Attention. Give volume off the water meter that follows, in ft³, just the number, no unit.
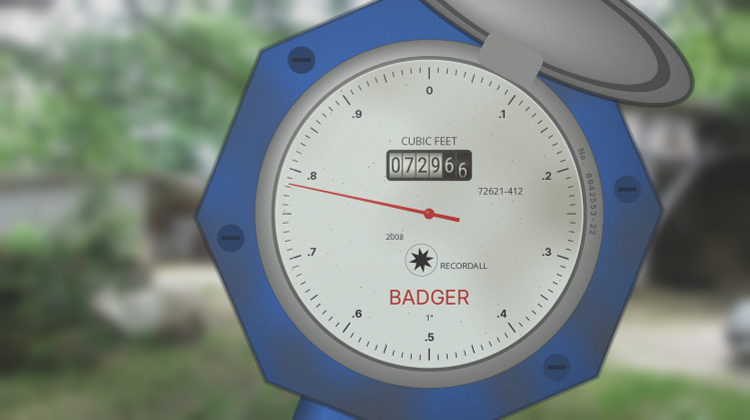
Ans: 72965.78
